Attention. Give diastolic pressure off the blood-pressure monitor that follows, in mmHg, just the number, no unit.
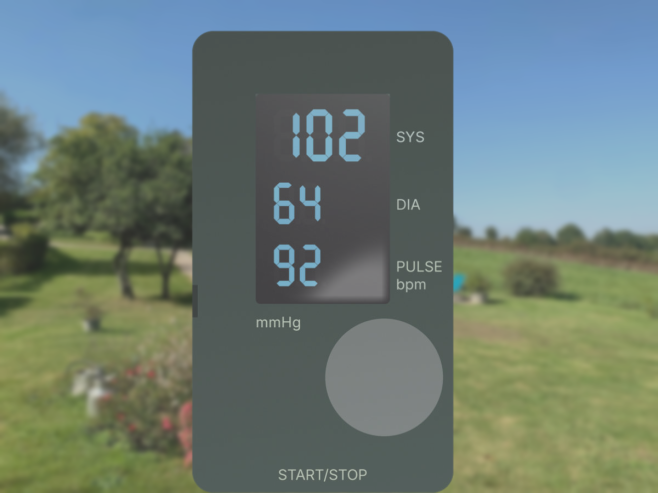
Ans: 64
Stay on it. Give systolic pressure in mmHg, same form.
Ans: 102
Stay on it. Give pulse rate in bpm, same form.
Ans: 92
